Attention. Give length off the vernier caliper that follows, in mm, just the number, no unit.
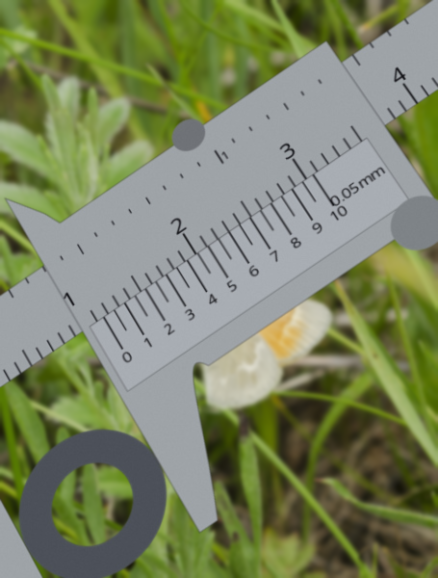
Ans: 11.6
